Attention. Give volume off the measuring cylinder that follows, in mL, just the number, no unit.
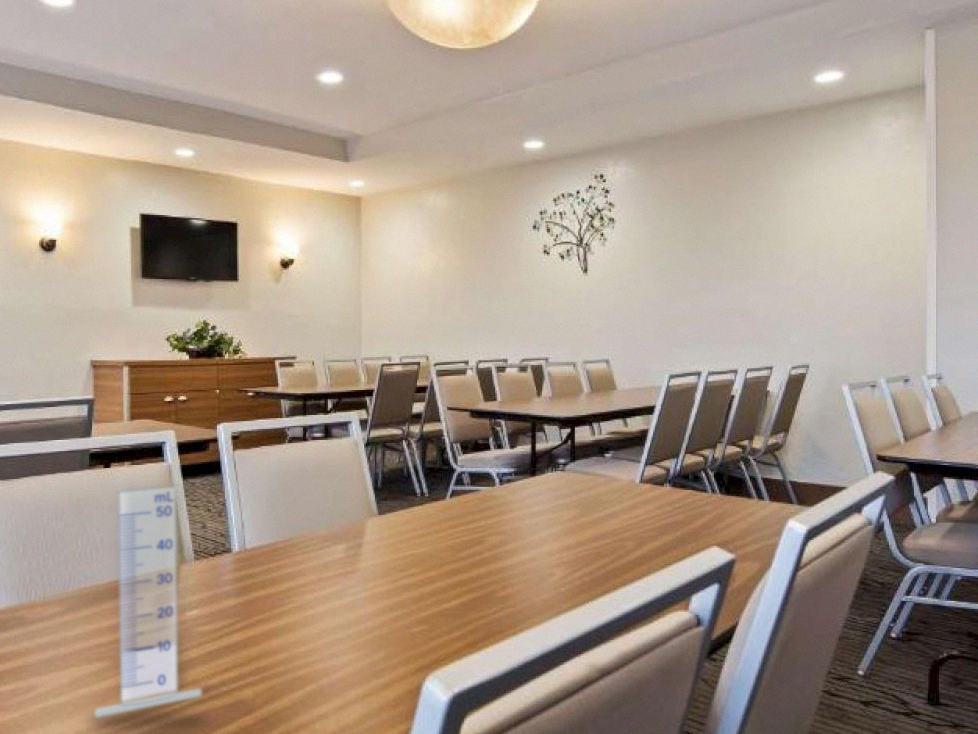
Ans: 10
